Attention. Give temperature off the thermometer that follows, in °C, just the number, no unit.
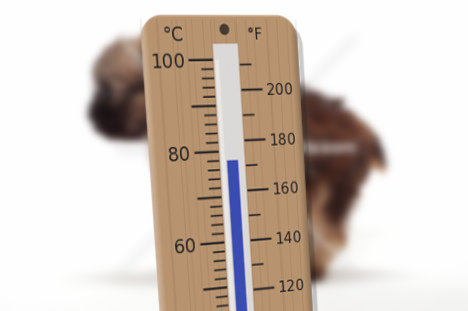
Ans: 78
